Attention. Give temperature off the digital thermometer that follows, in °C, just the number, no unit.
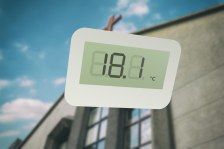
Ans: 18.1
